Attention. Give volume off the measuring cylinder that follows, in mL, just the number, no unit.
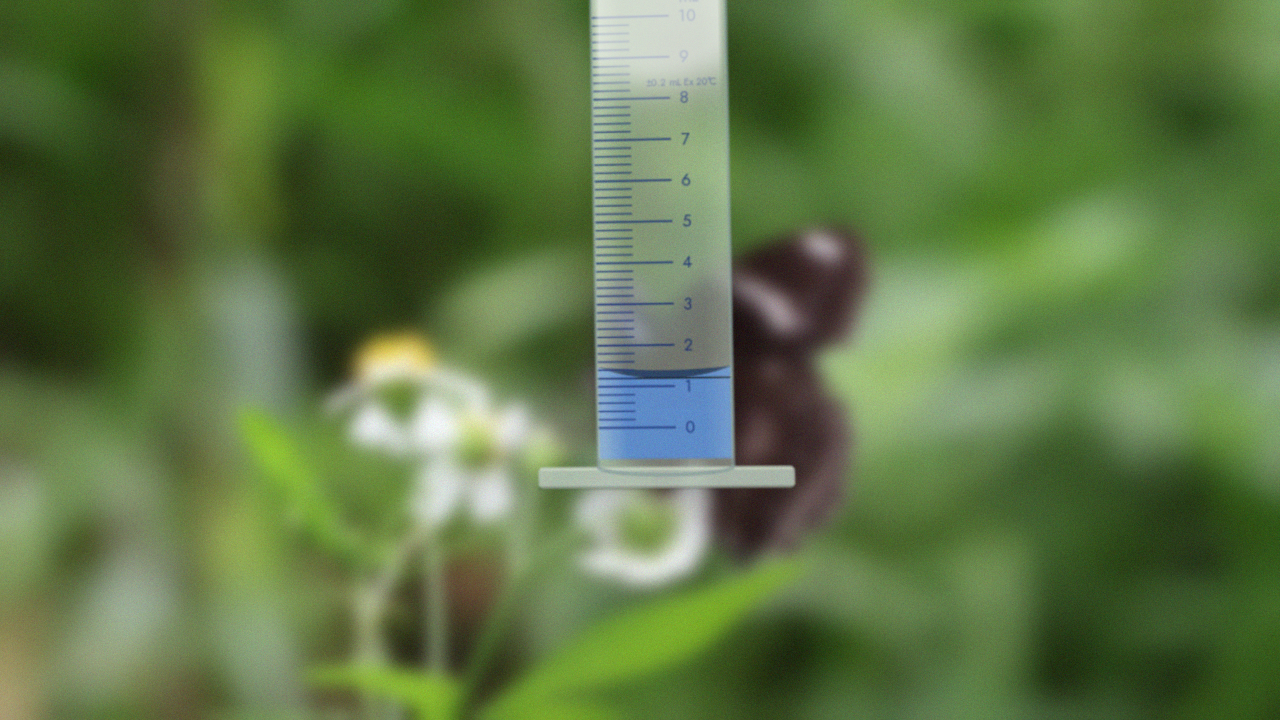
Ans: 1.2
